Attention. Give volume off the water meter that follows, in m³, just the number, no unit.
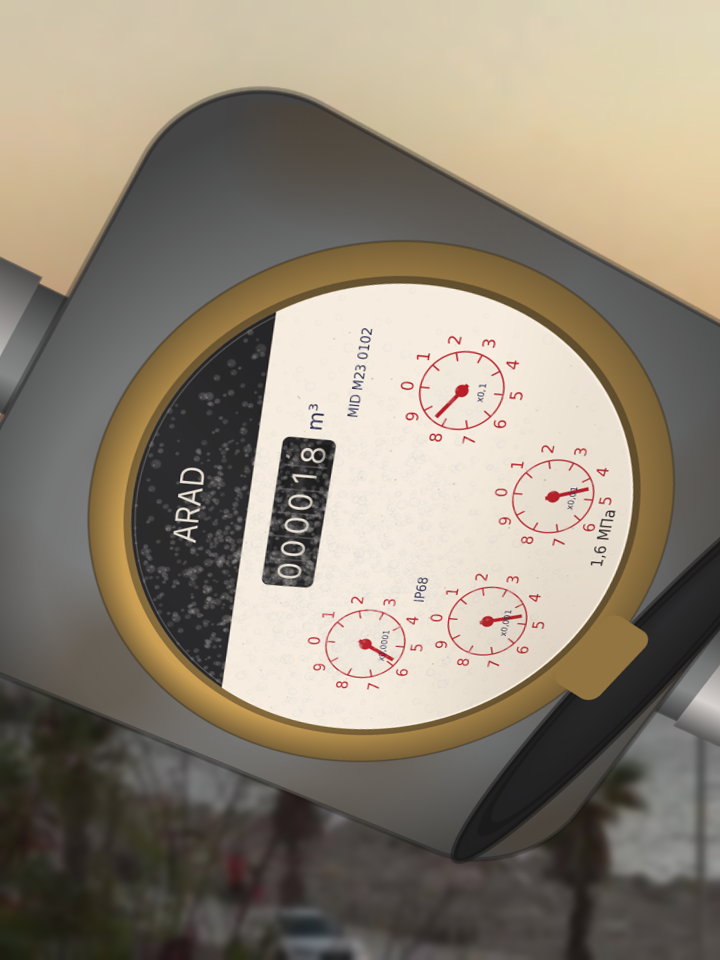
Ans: 17.8445
